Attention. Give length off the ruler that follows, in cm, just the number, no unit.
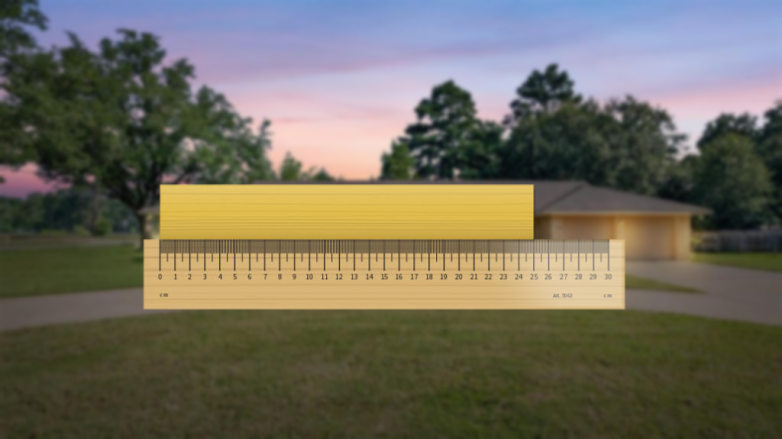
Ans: 25
